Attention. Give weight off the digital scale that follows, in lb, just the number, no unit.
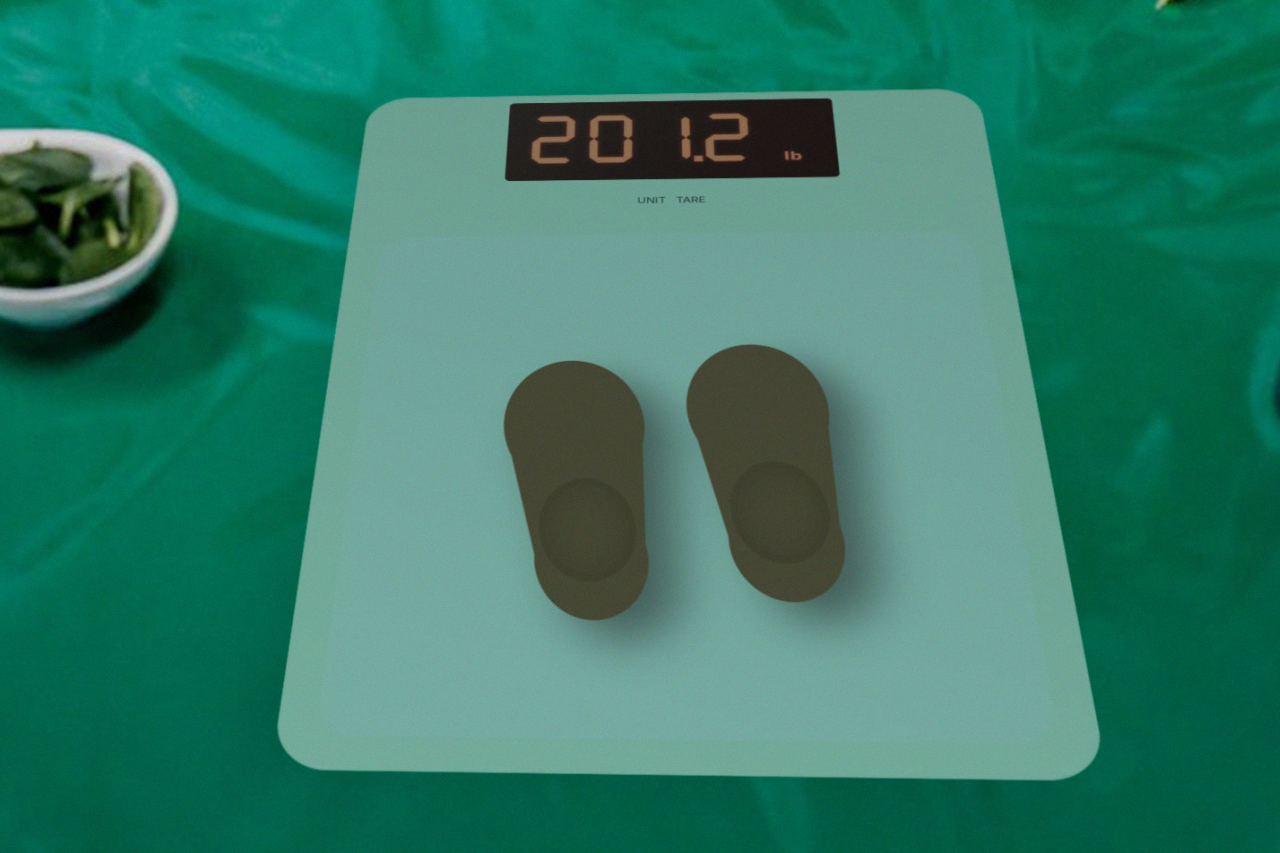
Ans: 201.2
